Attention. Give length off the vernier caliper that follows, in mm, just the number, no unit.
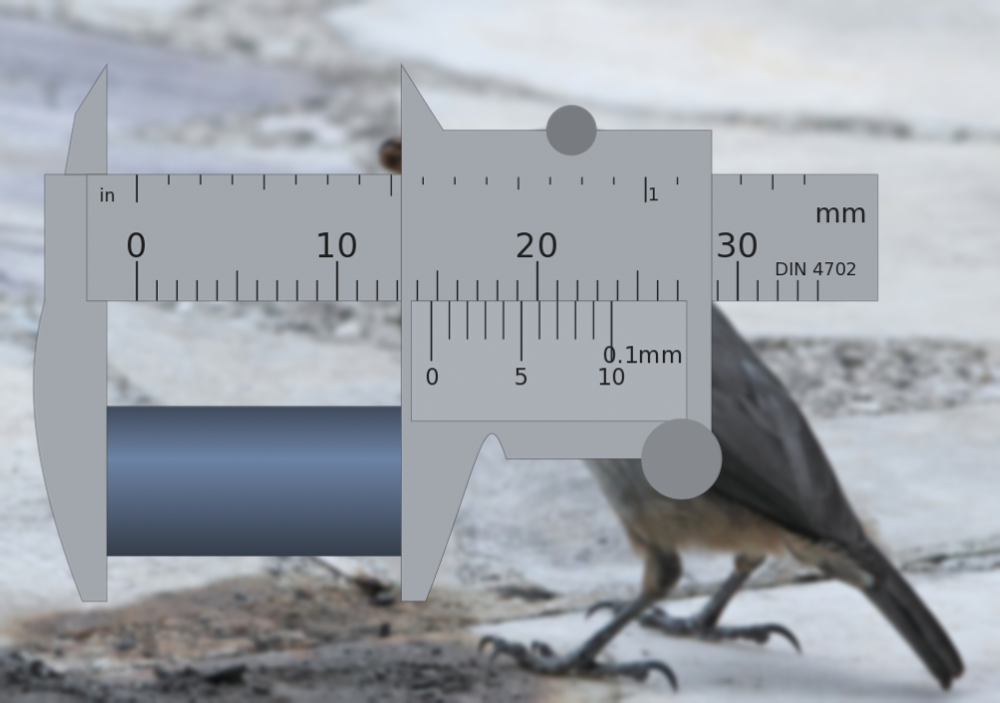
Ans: 14.7
